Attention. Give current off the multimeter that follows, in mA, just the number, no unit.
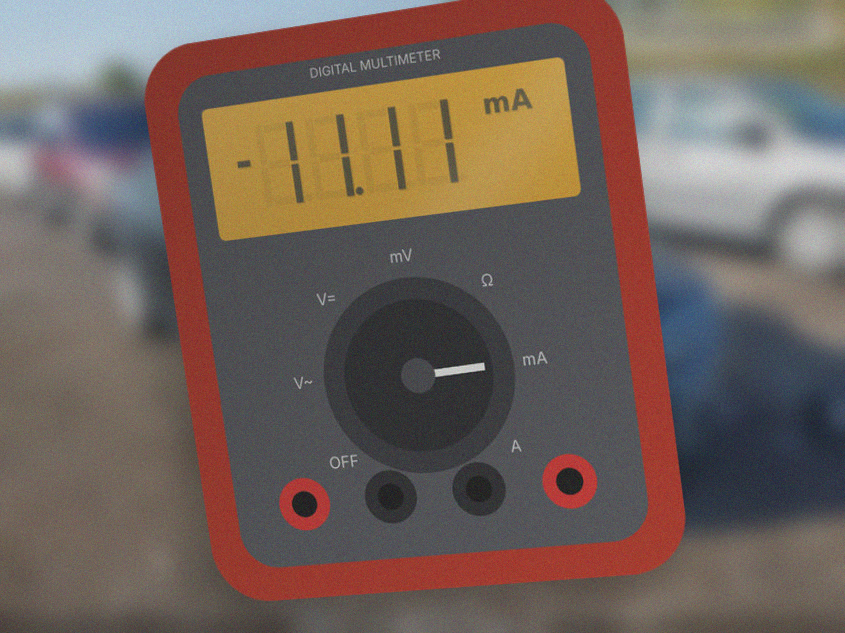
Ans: -11.11
